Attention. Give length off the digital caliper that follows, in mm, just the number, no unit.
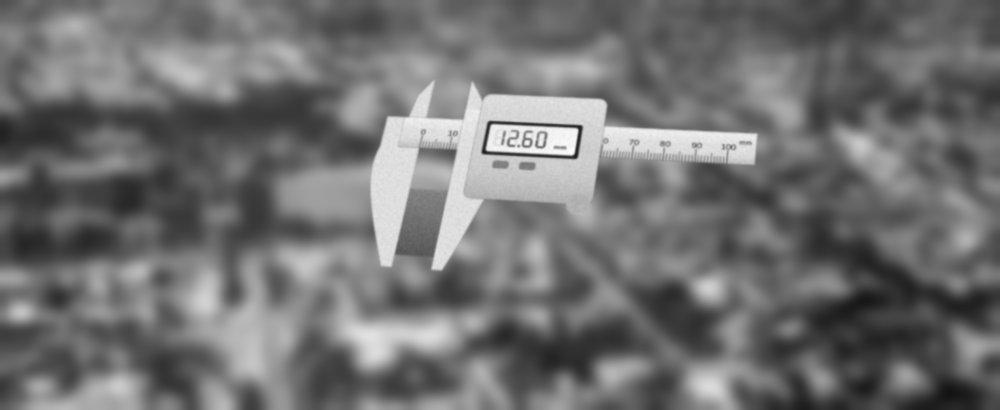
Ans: 12.60
